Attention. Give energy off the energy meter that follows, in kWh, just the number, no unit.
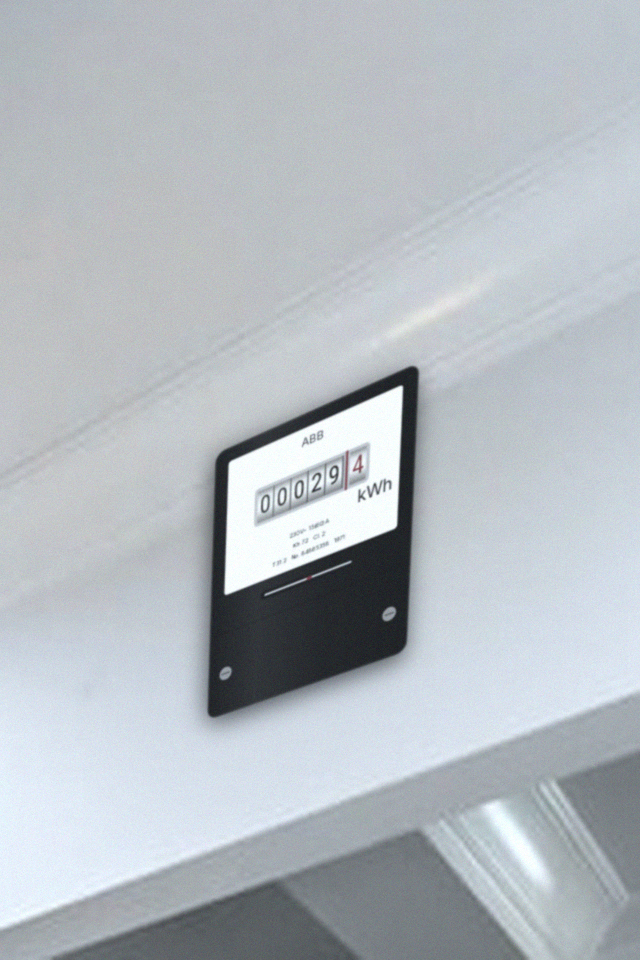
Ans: 29.4
